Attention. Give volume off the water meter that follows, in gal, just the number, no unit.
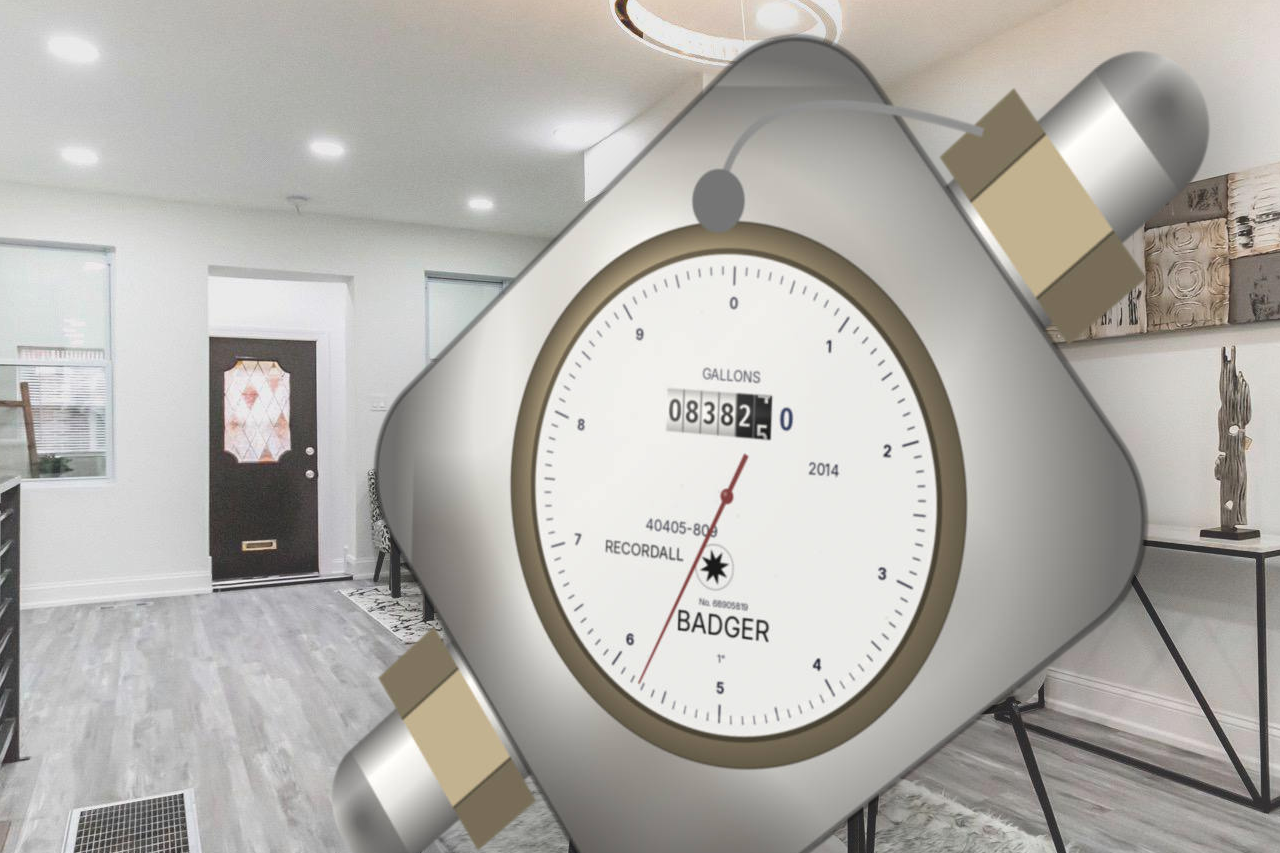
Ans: 838245.7
